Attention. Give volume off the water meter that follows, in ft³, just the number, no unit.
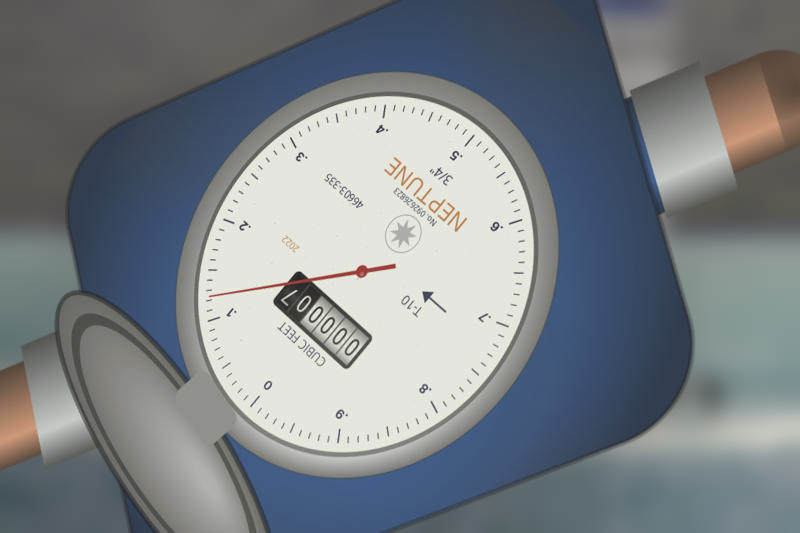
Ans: 7.12
